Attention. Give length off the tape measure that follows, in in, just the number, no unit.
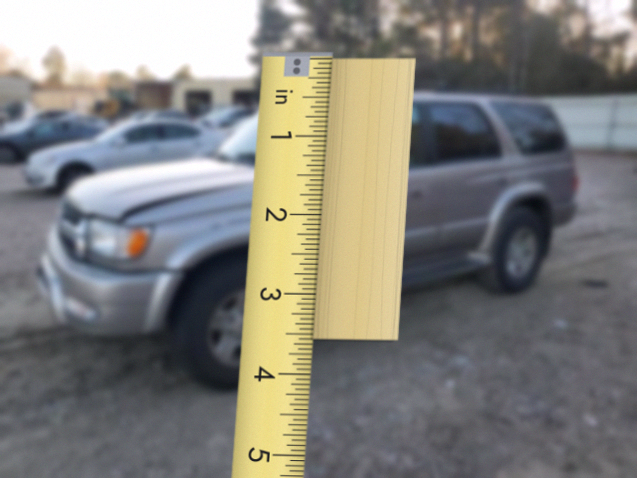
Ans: 3.5625
